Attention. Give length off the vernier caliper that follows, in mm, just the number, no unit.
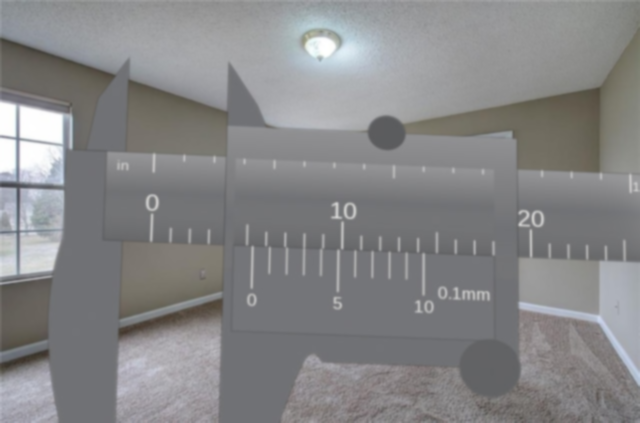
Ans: 5.3
